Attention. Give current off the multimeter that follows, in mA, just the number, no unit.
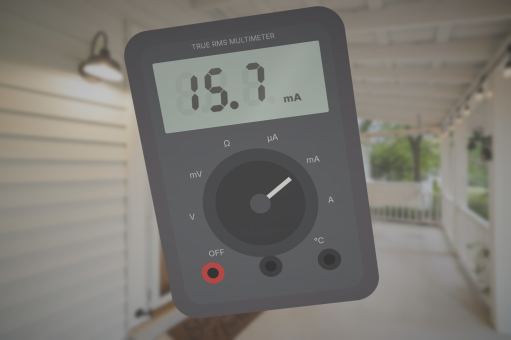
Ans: 15.7
